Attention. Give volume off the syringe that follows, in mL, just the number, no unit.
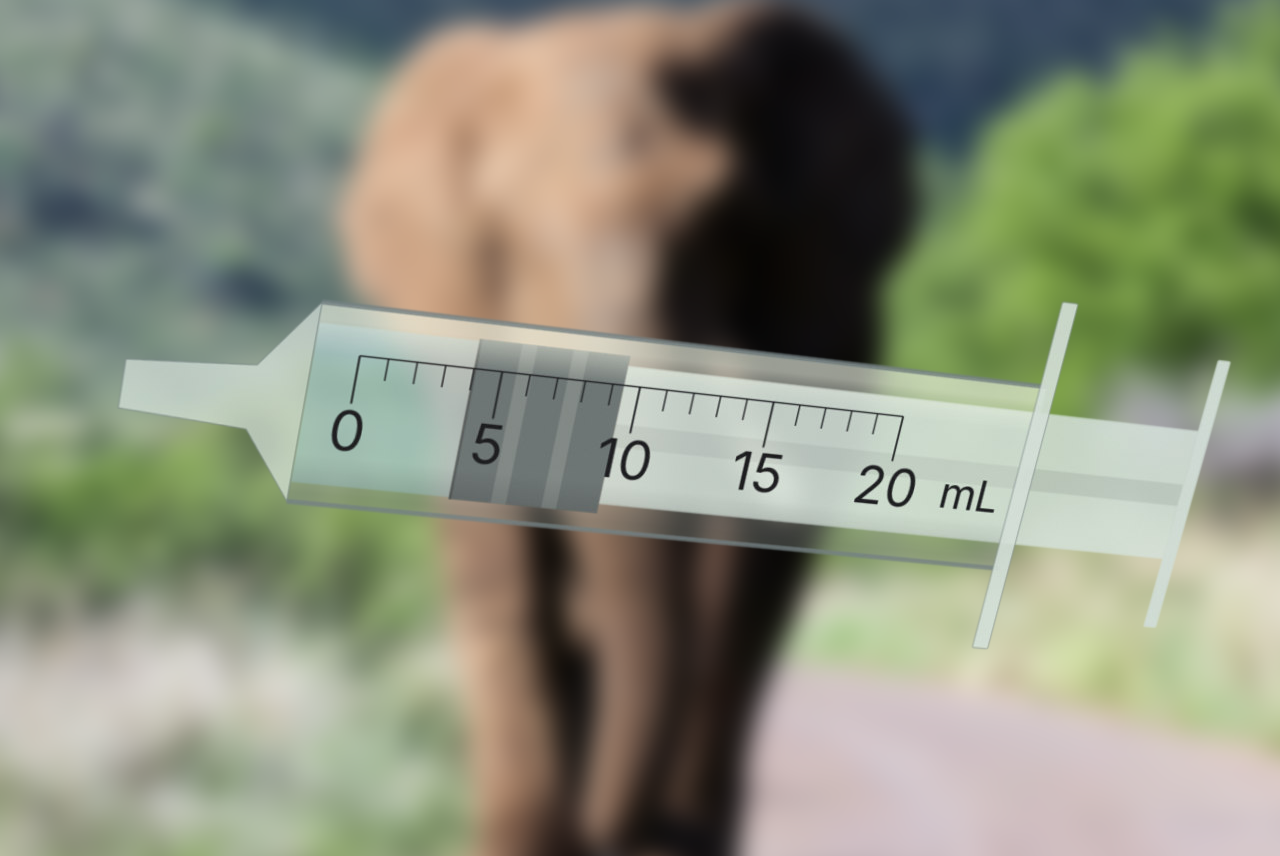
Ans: 4
